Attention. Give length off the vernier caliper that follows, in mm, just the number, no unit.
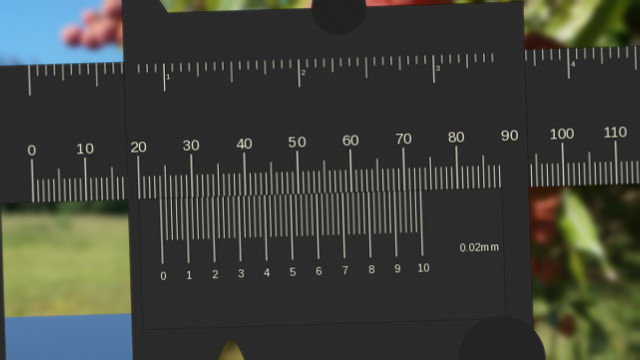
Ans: 24.0
